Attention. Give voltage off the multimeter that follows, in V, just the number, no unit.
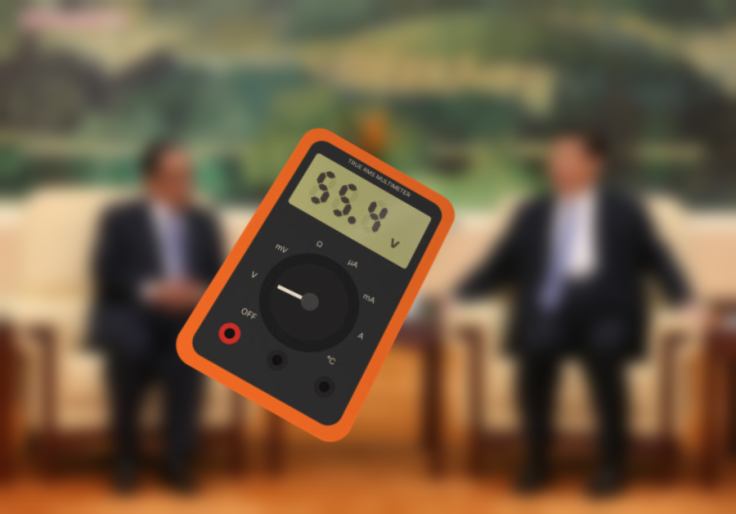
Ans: 55.4
